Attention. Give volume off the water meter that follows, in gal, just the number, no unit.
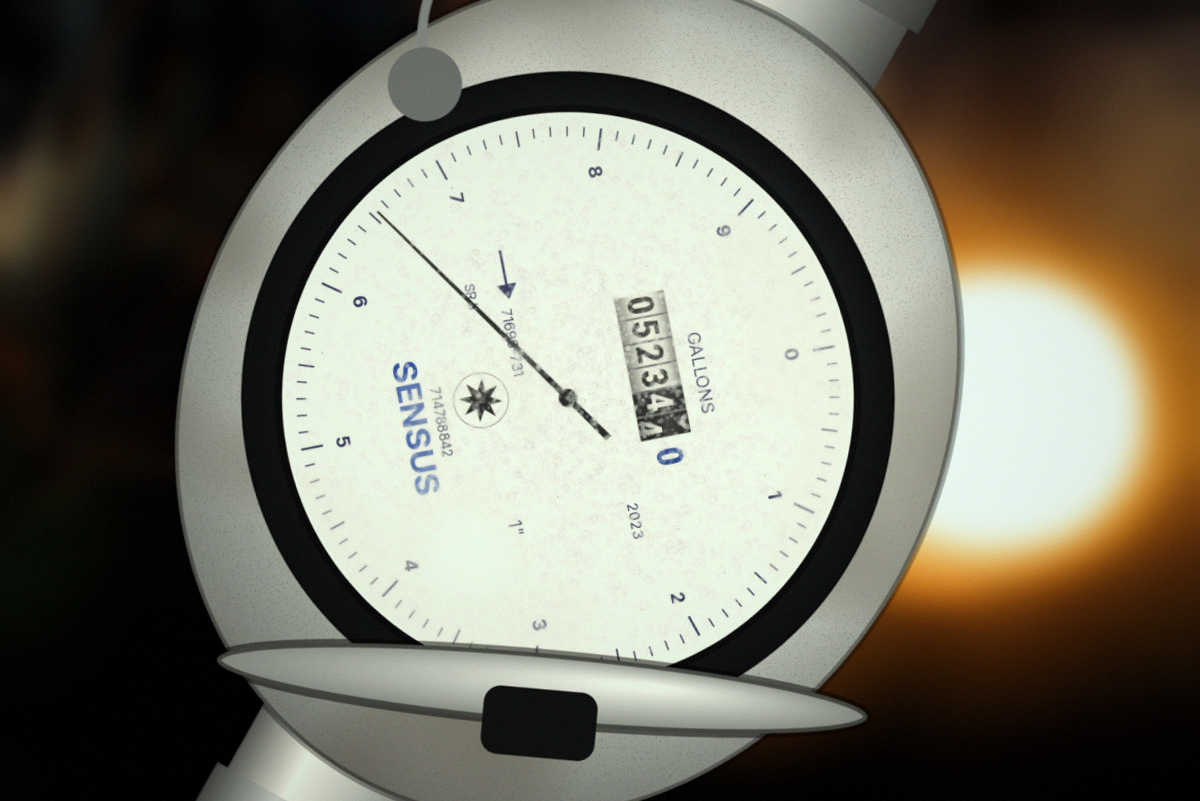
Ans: 523436.5
